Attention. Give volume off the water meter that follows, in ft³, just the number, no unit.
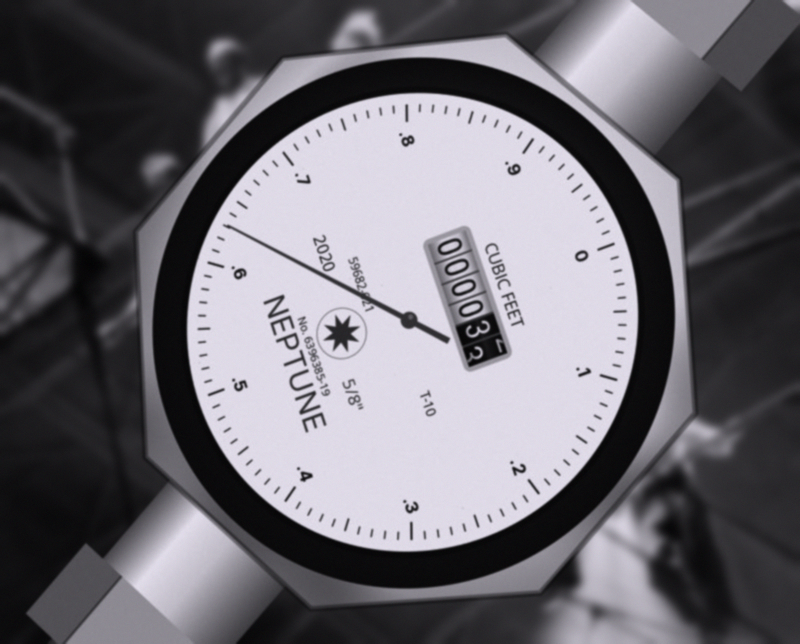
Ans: 32.63
